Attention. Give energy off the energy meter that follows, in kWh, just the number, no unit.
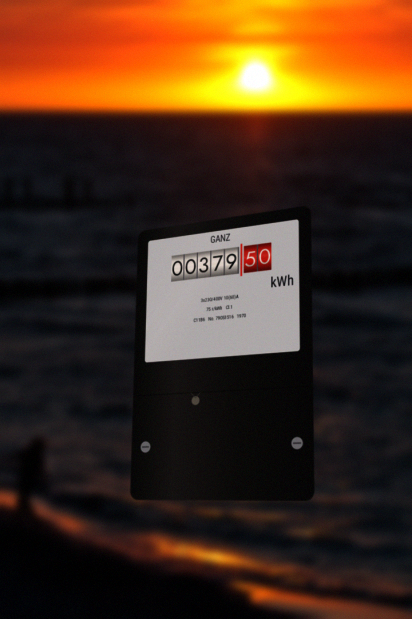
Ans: 379.50
